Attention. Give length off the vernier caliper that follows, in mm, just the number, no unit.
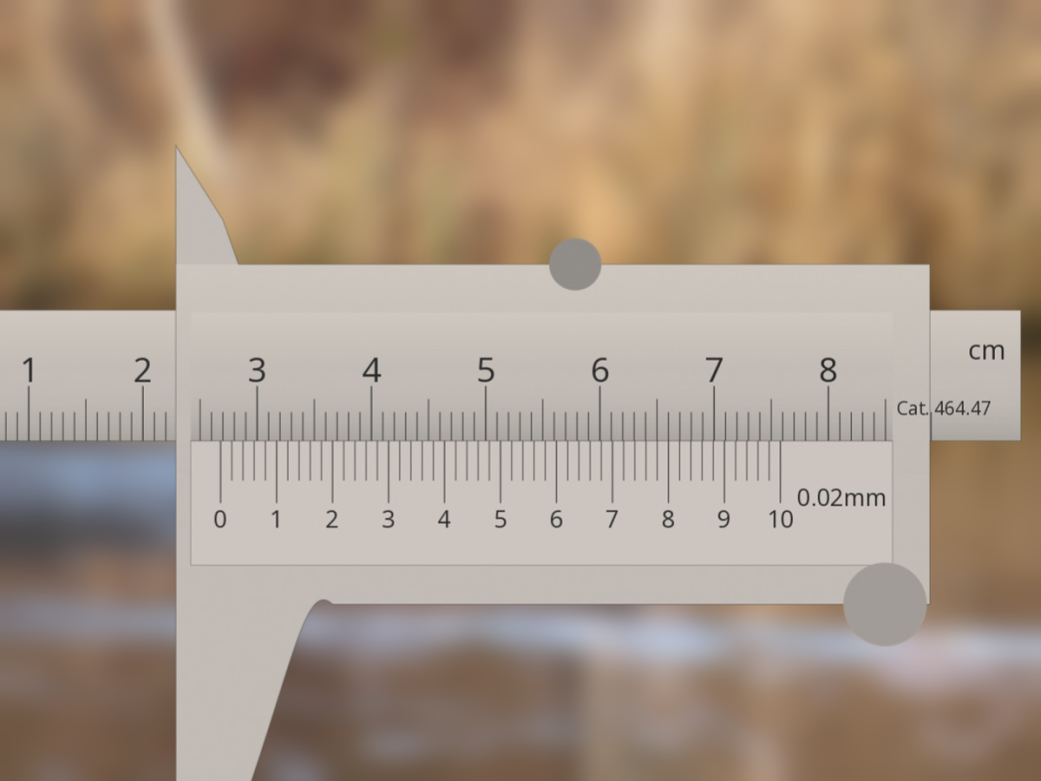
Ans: 26.8
